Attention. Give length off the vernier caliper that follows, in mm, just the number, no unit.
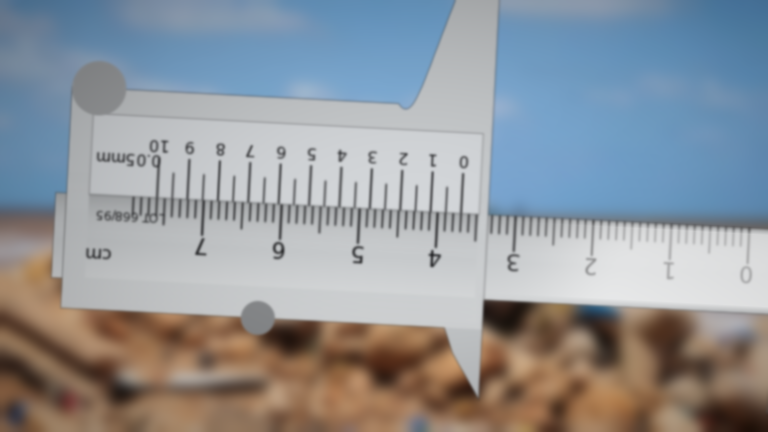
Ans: 37.0
